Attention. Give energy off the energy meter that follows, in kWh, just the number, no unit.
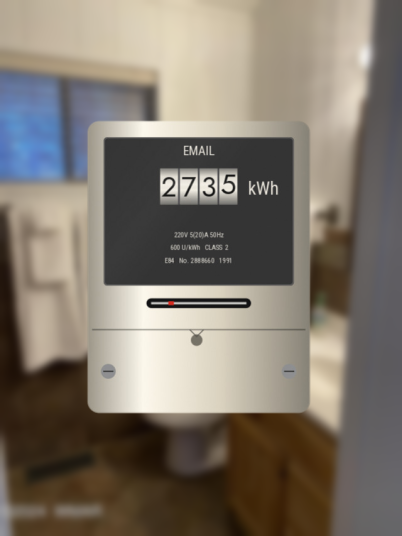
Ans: 2735
